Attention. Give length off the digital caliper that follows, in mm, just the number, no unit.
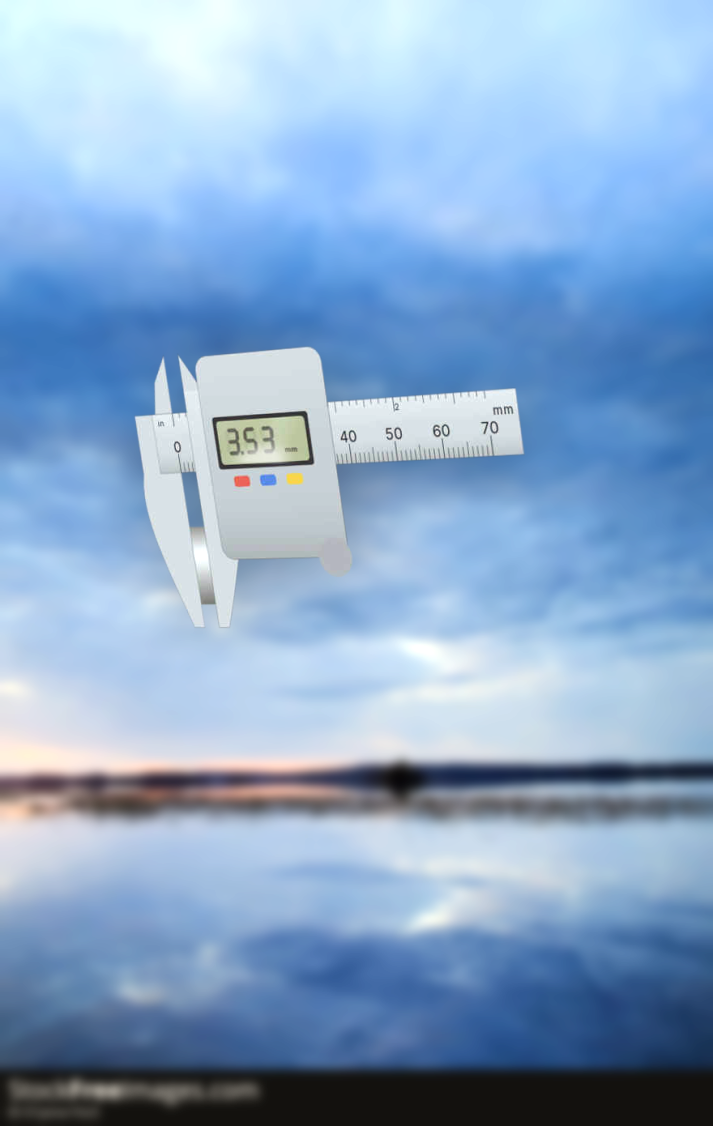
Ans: 3.53
